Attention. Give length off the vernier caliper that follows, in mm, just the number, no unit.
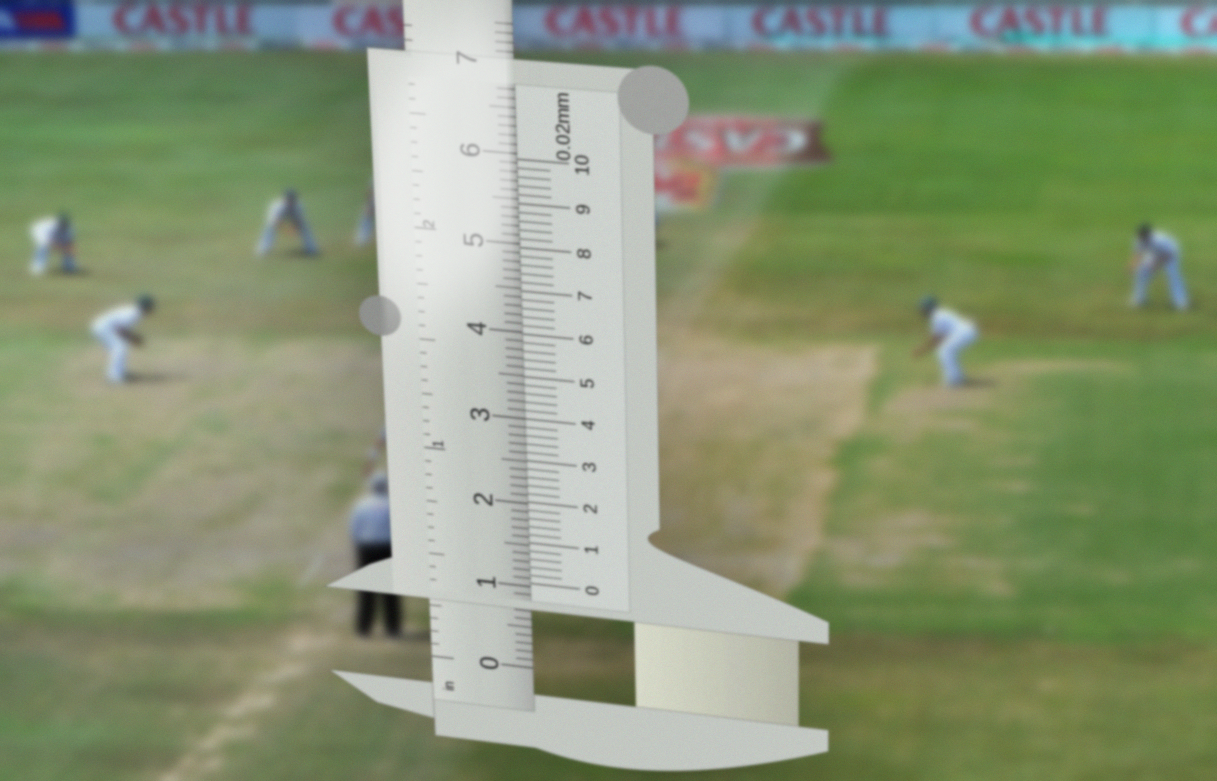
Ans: 10.4
